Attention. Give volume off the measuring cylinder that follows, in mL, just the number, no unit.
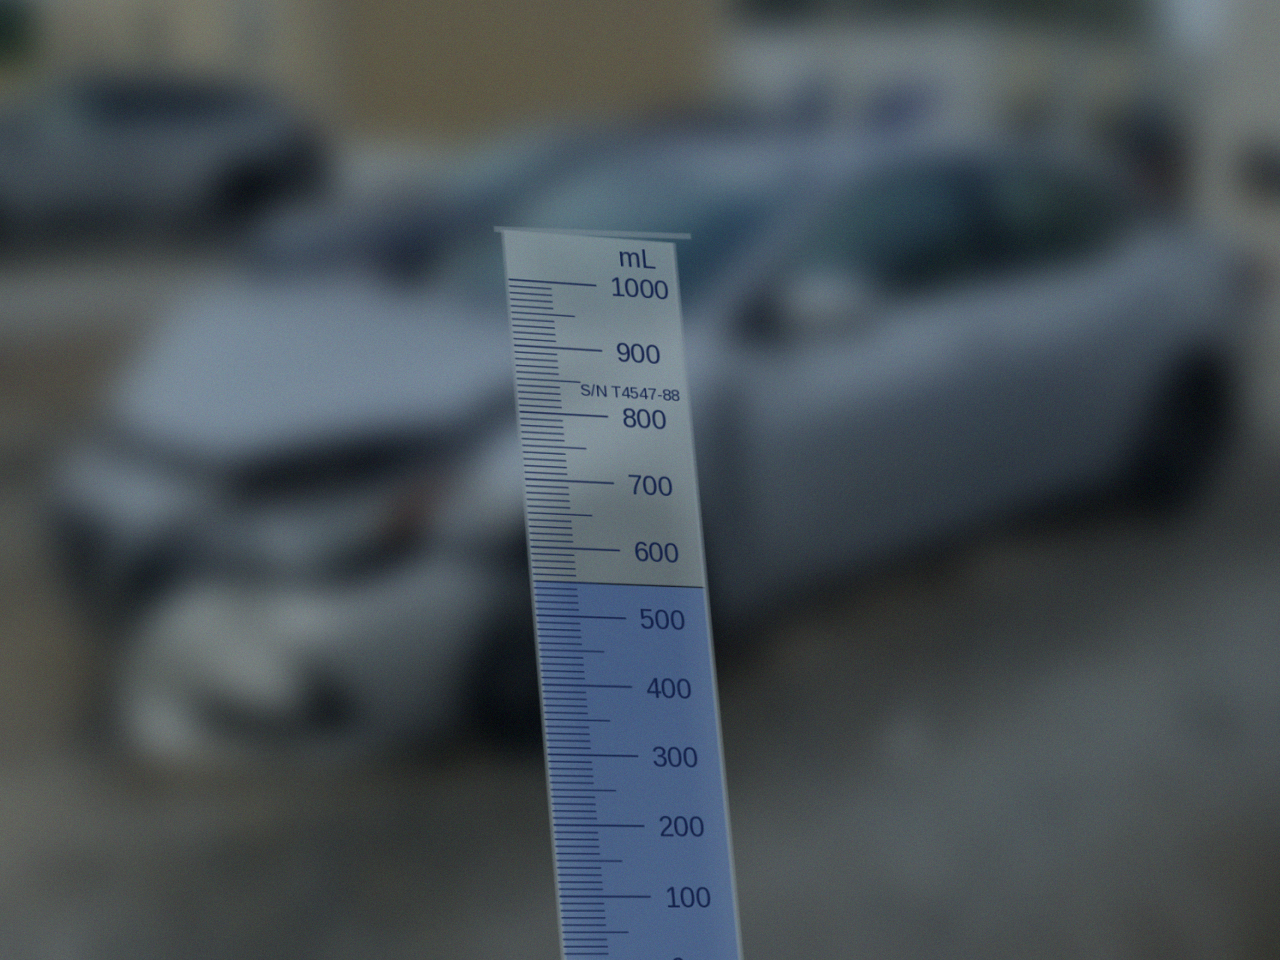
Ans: 550
